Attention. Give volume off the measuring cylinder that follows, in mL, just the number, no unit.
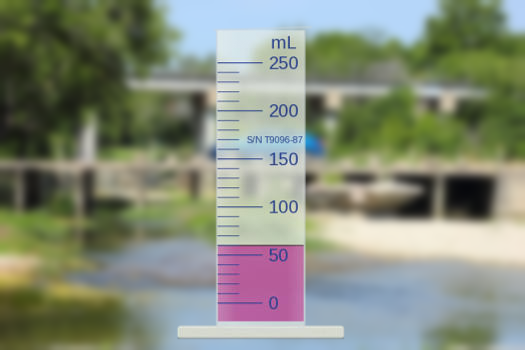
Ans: 60
